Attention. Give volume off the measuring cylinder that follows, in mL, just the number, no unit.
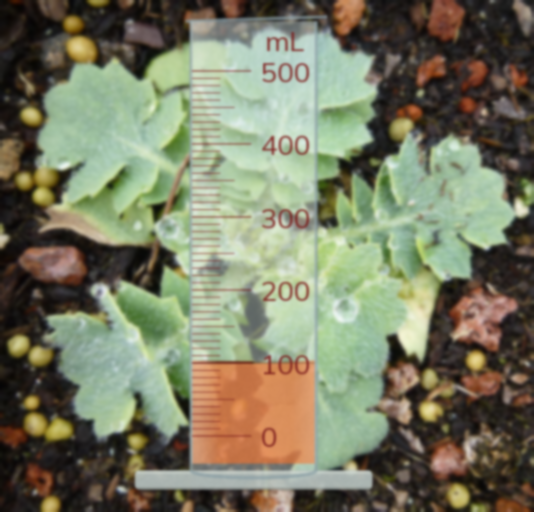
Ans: 100
